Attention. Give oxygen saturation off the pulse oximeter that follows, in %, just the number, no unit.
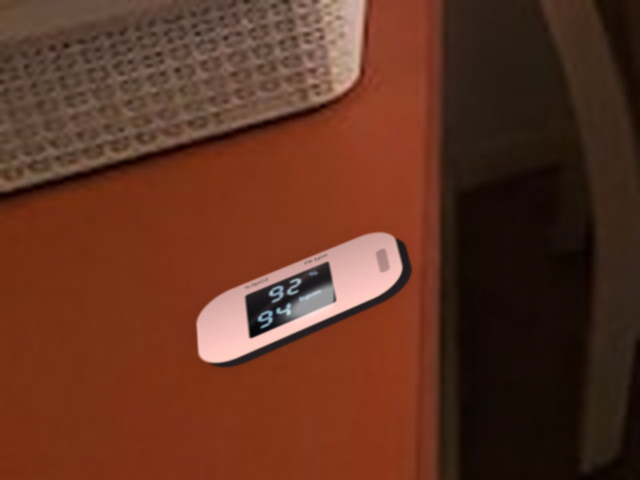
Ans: 92
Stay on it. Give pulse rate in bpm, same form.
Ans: 94
